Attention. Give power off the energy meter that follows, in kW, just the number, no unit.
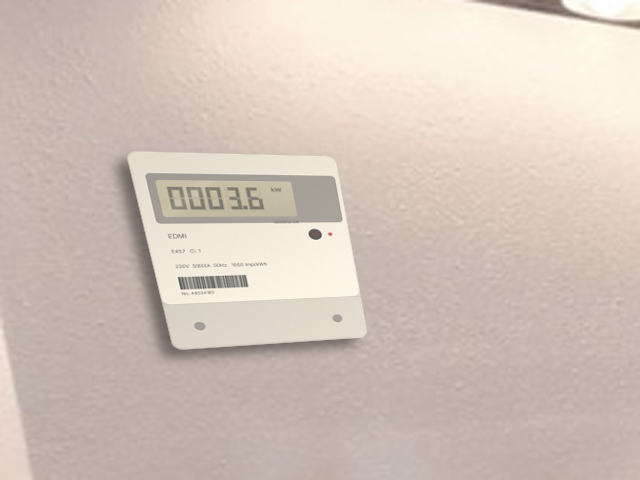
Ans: 3.6
